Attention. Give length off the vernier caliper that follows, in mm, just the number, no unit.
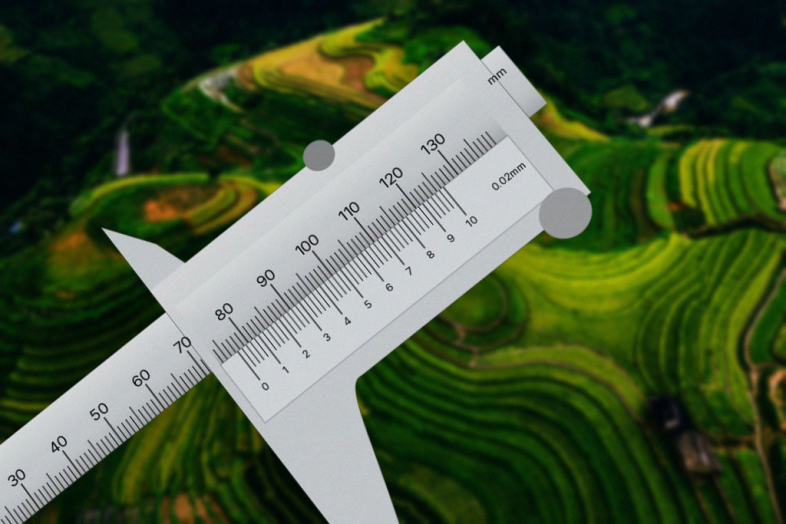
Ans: 77.4
